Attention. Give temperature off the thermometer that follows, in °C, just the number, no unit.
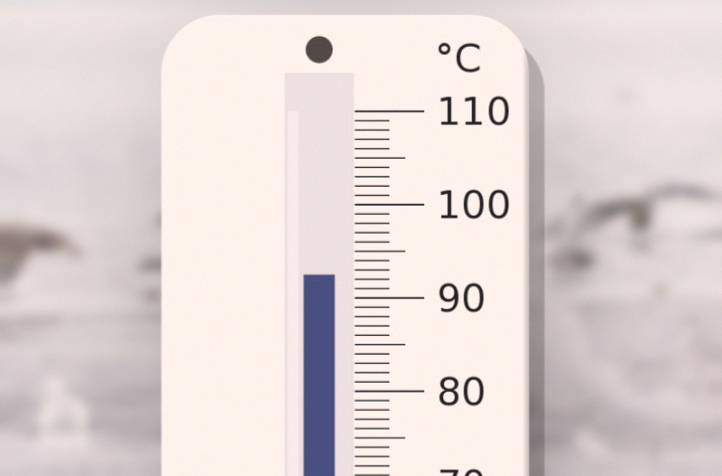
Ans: 92.5
